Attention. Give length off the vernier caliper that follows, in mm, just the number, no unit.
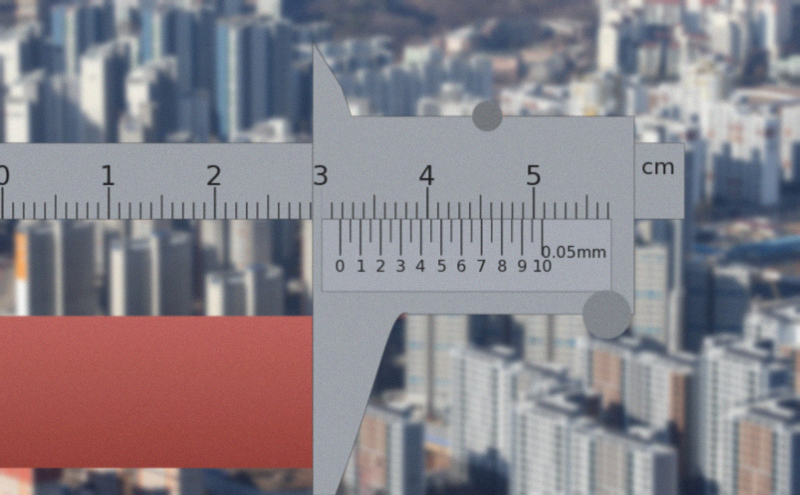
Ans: 31.8
